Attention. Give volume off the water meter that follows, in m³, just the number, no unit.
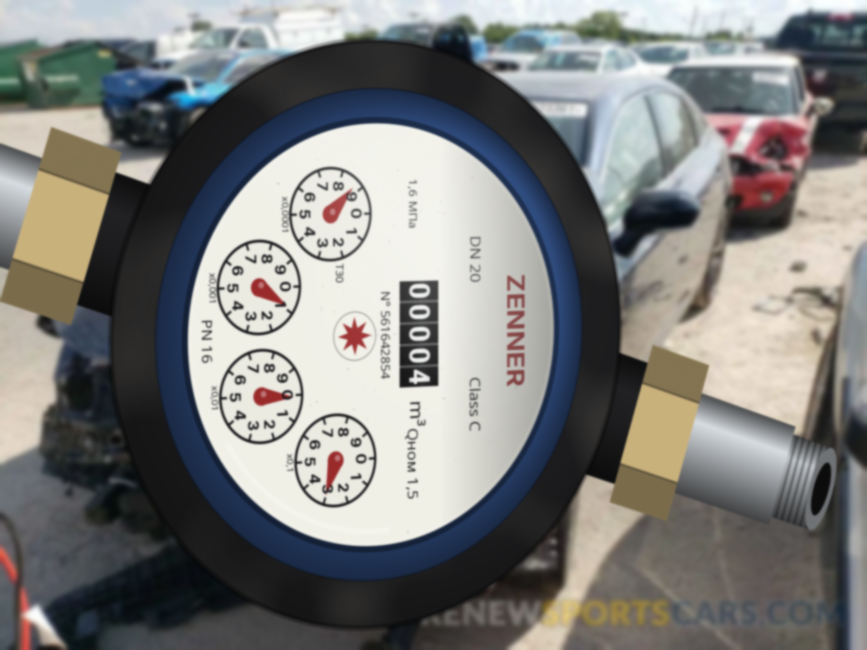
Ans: 4.3008
